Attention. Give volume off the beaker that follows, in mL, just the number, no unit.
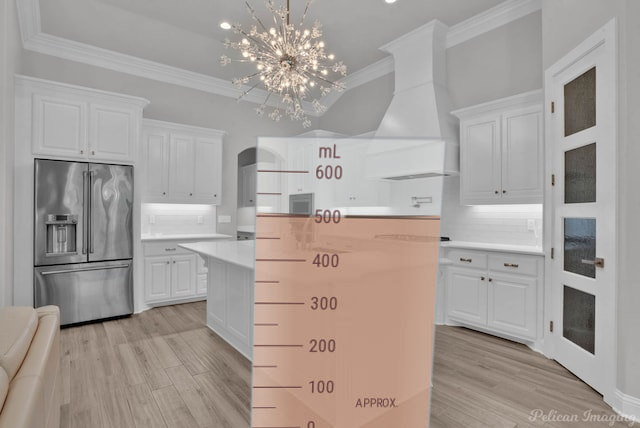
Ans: 500
